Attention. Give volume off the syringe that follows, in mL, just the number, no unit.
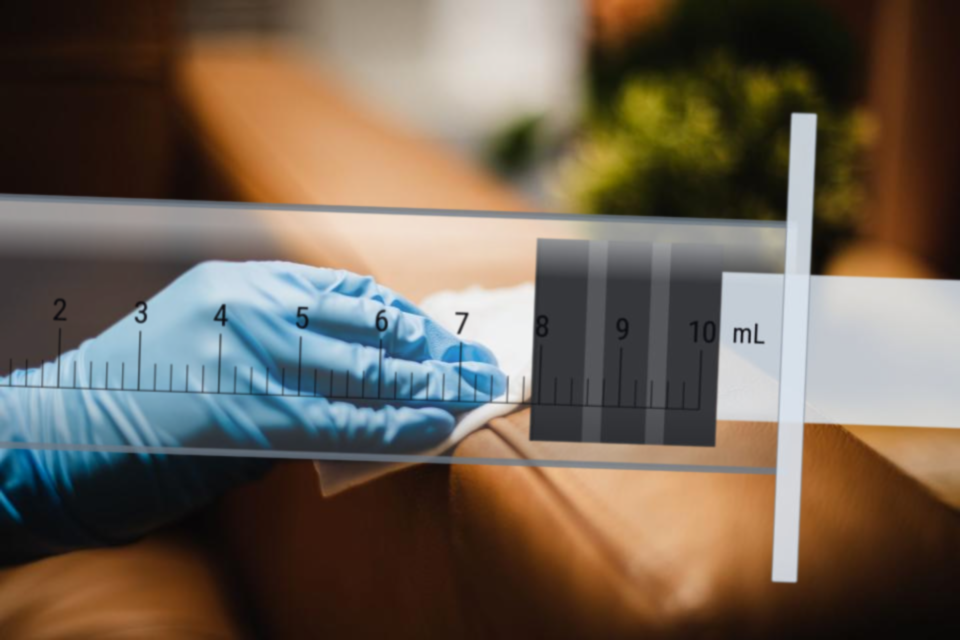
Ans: 7.9
